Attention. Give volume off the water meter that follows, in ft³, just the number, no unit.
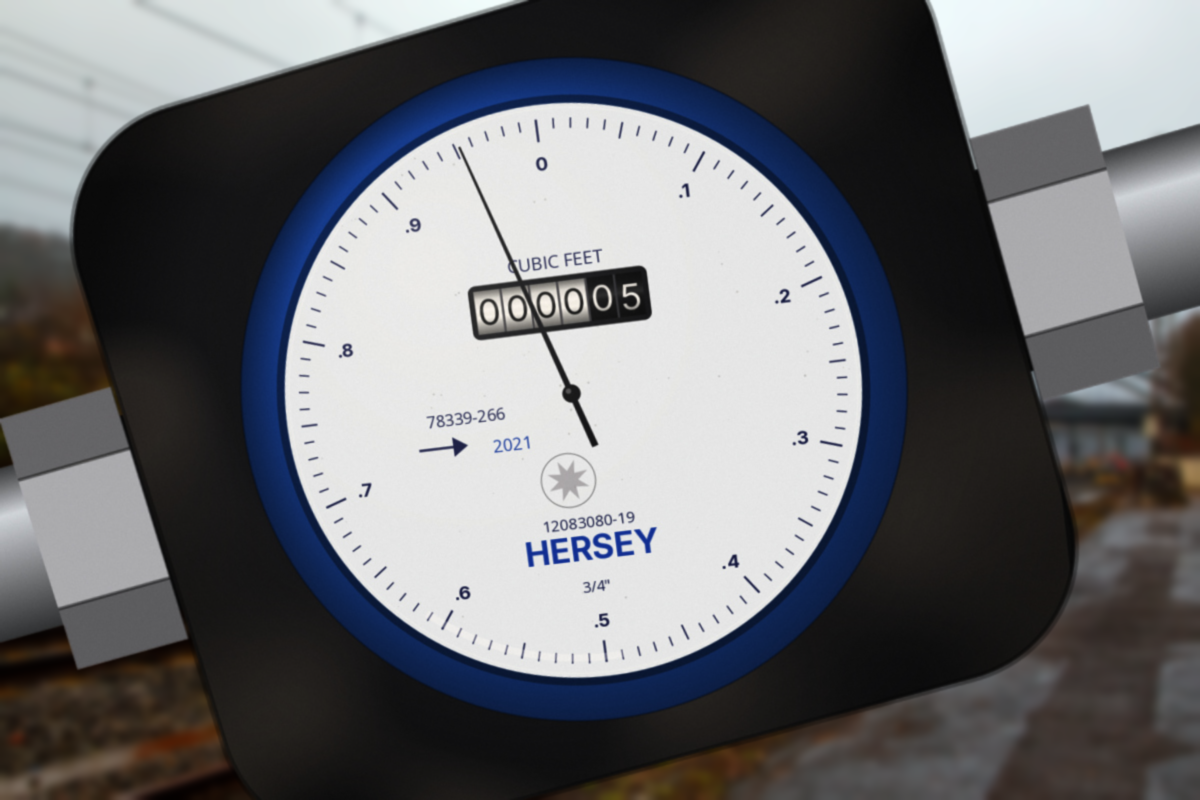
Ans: 4.95
